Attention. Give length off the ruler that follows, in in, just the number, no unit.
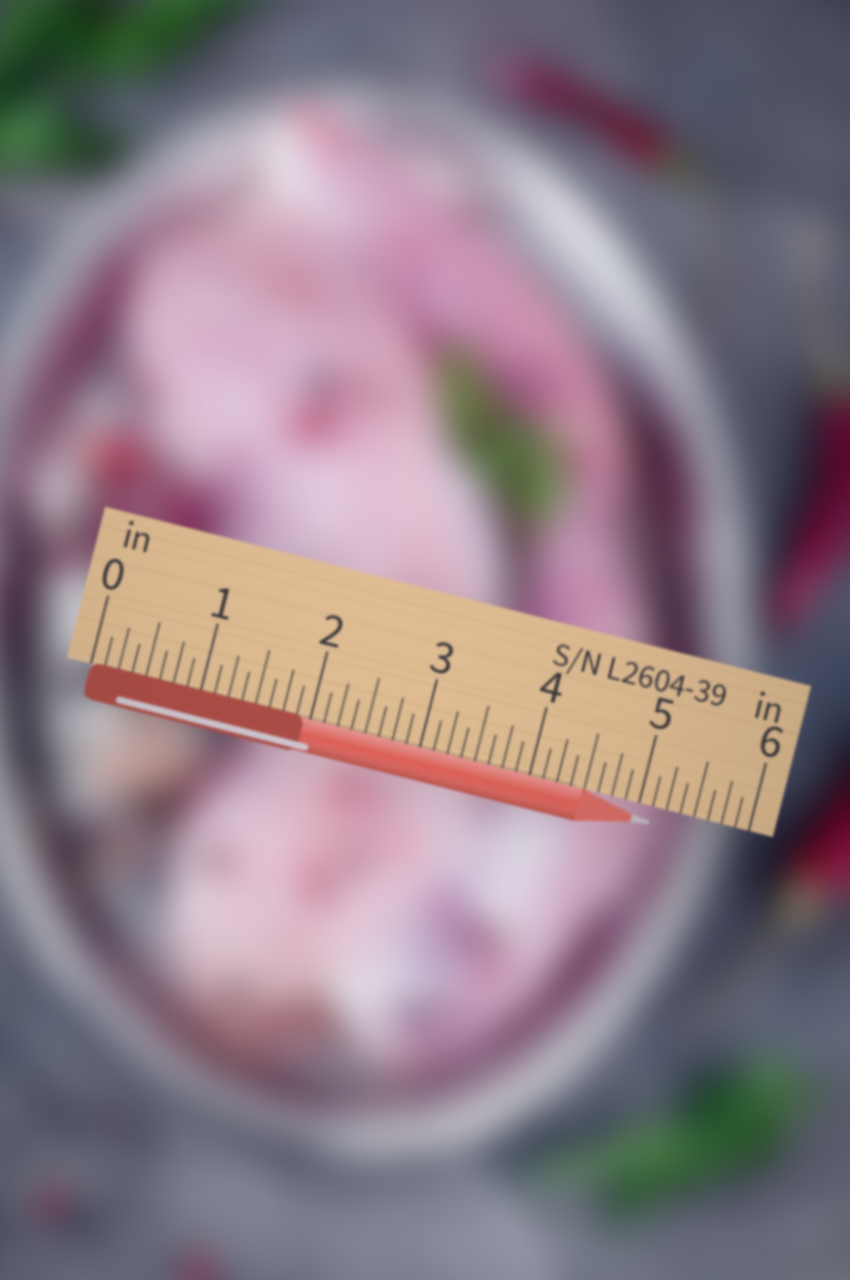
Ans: 5.125
